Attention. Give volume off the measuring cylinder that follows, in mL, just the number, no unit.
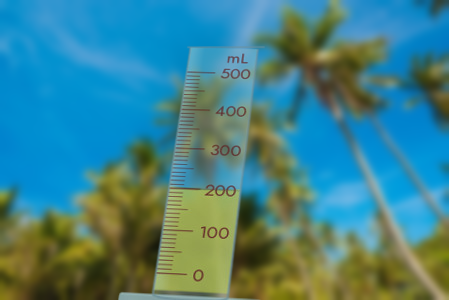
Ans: 200
